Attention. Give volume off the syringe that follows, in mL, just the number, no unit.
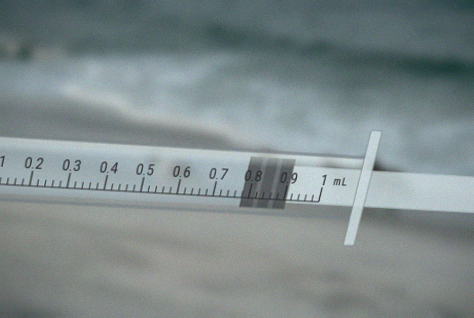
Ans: 0.78
